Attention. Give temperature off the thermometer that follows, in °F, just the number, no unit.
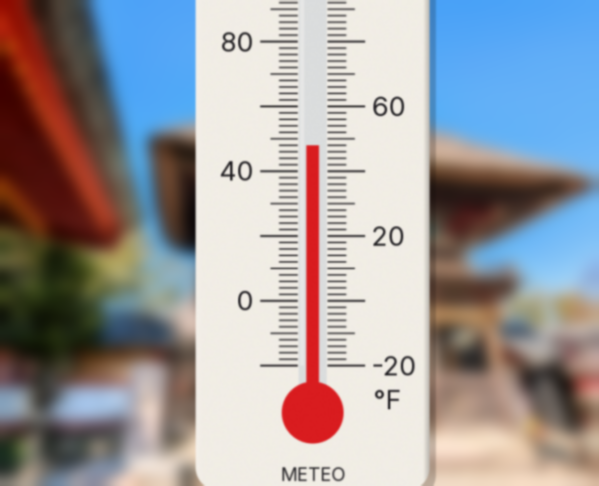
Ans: 48
